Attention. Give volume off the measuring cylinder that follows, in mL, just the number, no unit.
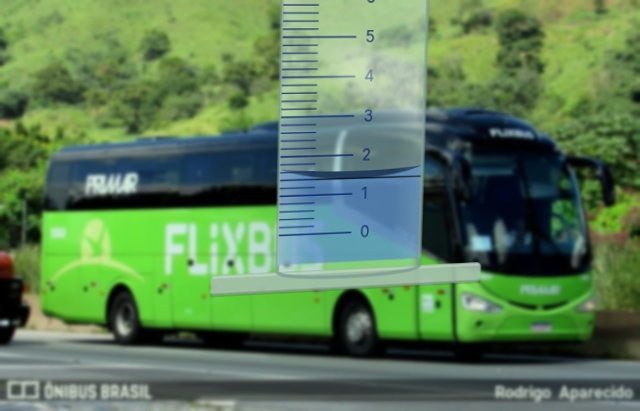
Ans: 1.4
